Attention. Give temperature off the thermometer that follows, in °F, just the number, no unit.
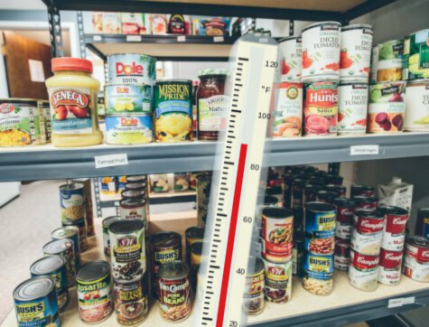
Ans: 88
